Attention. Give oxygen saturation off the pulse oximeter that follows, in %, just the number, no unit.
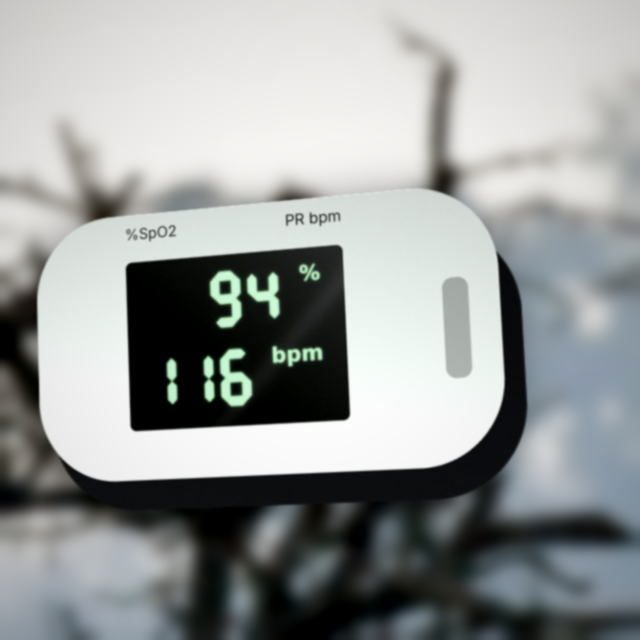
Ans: 94
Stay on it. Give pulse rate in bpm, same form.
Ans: 116
